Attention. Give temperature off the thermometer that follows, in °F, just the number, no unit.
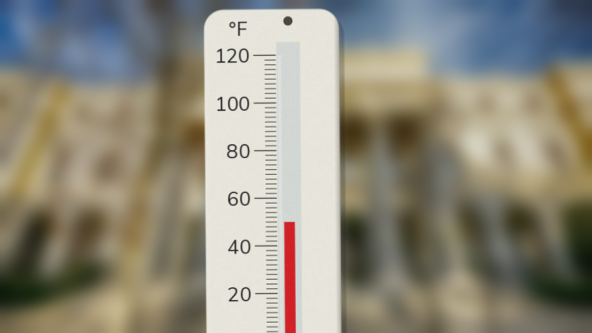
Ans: 50
